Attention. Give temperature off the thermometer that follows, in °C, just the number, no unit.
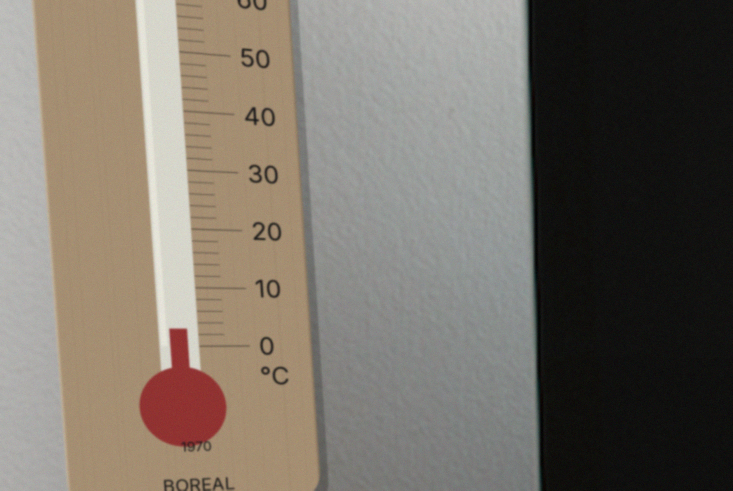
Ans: 3
